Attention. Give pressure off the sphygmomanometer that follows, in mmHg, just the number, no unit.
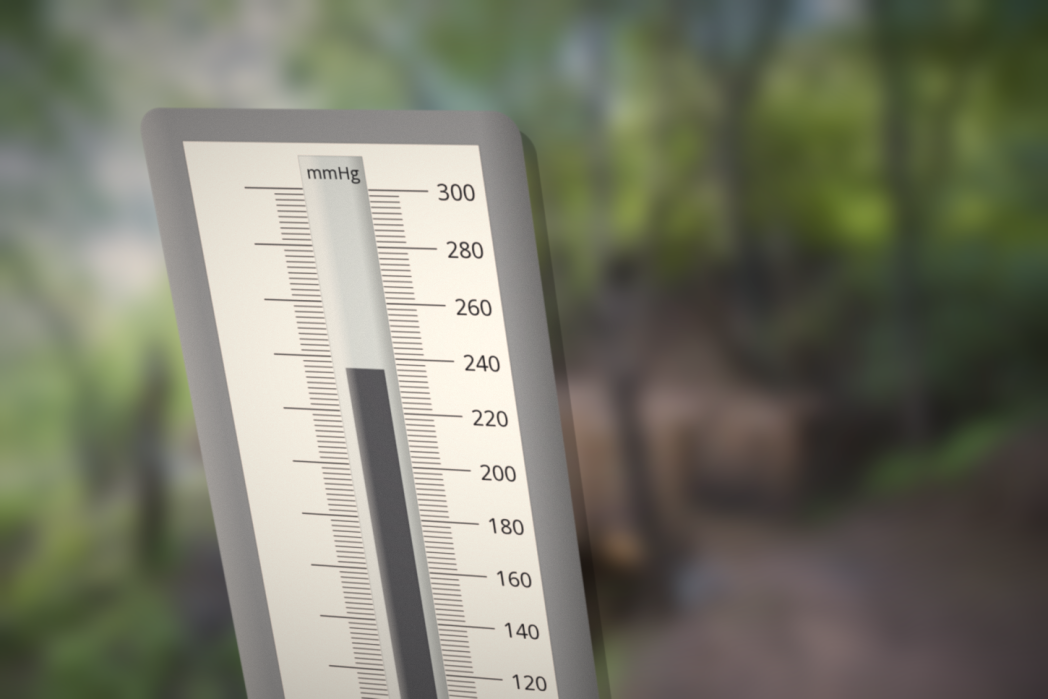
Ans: 236
